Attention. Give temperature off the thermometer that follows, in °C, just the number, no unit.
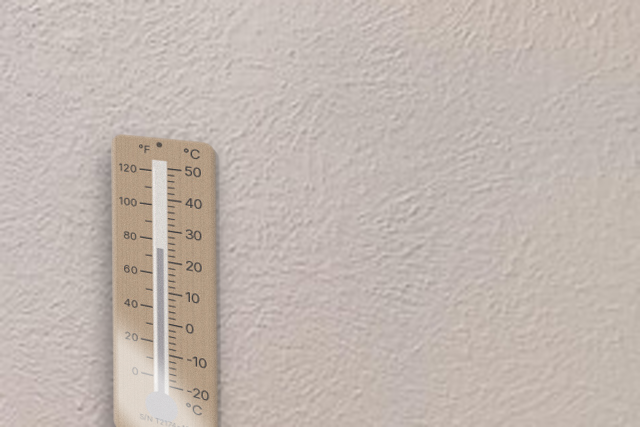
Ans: 24
